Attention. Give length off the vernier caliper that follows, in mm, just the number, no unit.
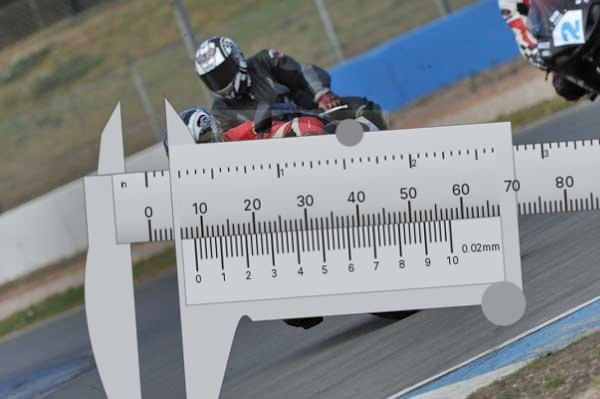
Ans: 8.5
